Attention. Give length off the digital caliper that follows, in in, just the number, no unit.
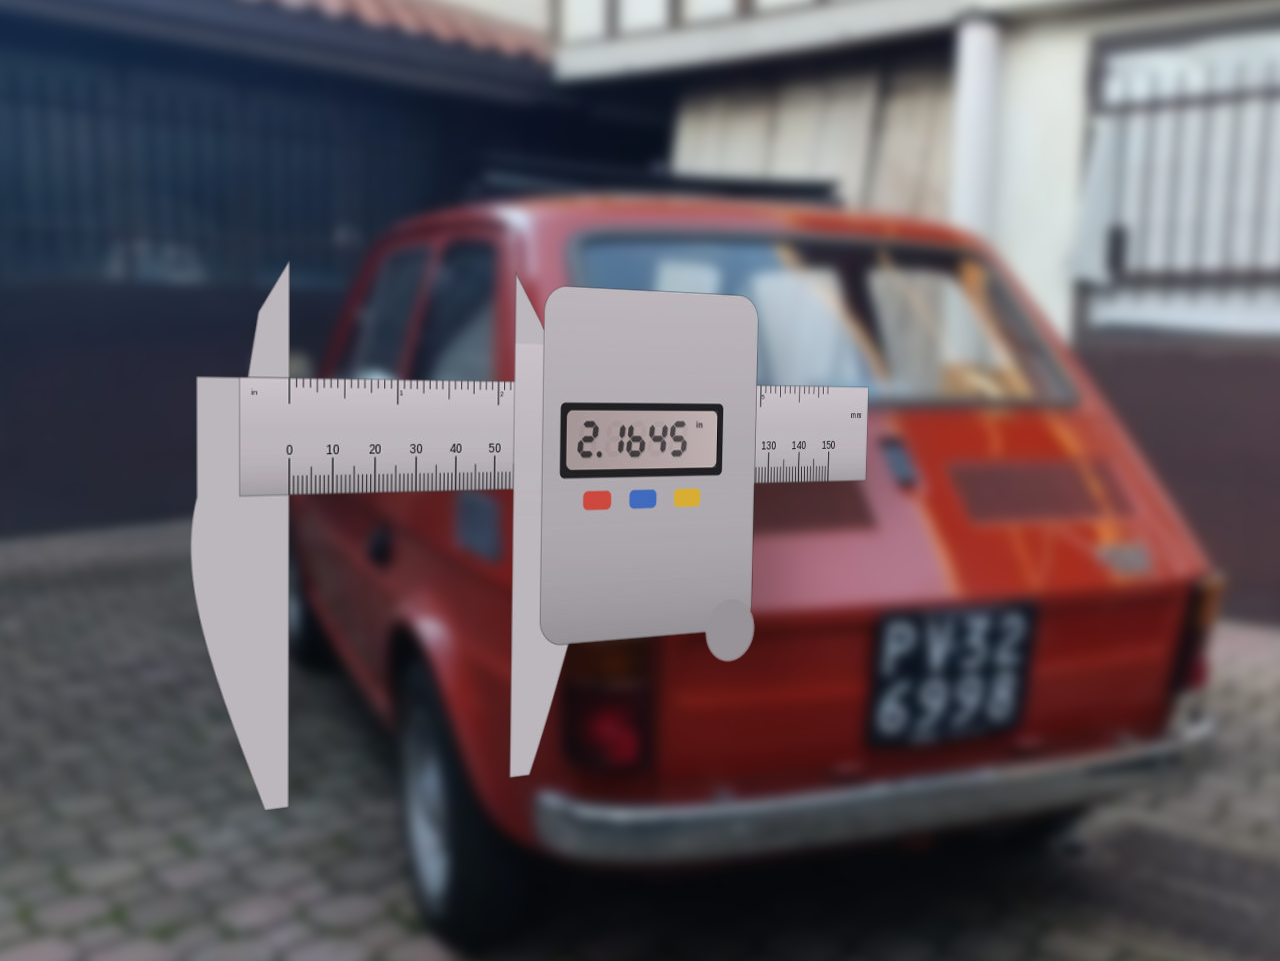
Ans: 2.1645
